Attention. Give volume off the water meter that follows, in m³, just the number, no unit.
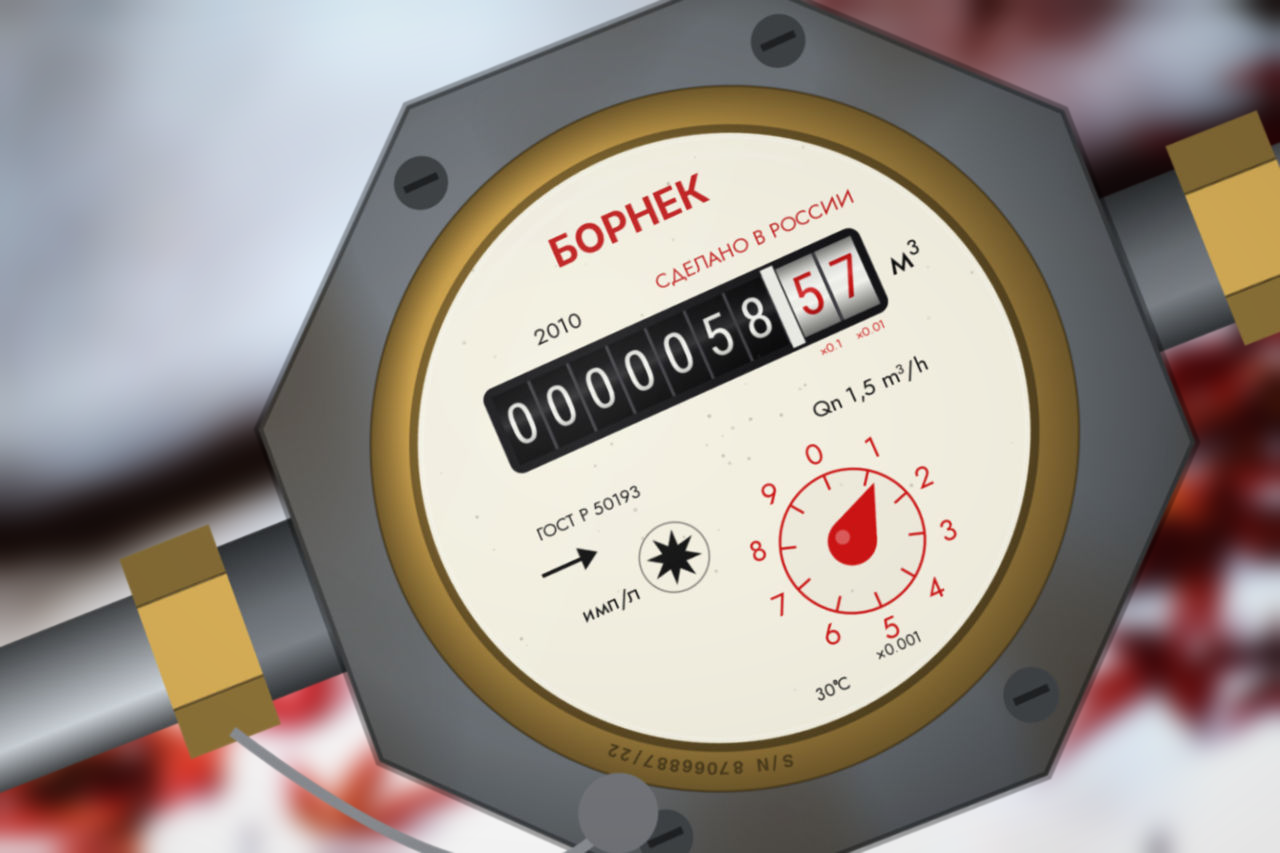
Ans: 58.571
